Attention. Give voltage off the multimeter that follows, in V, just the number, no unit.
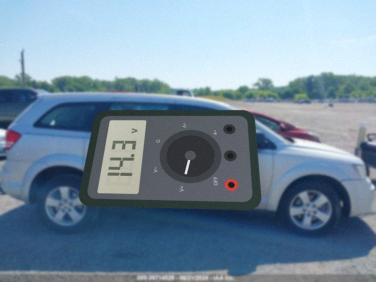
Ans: 14.3
